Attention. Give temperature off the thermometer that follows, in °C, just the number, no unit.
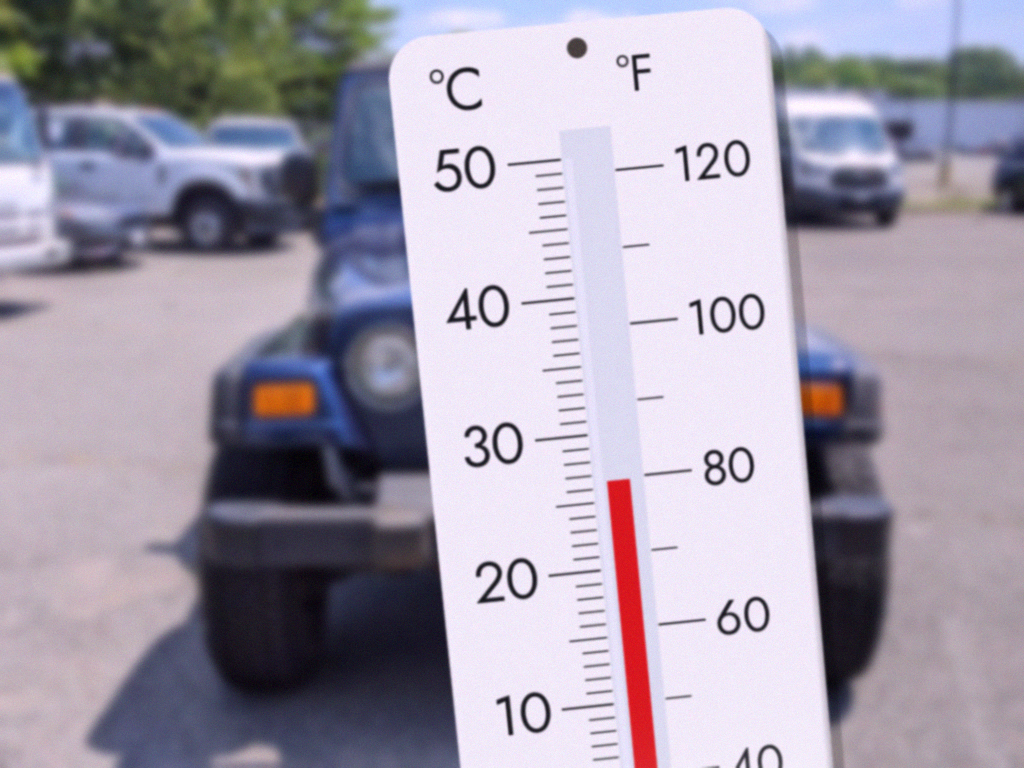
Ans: 26.5
